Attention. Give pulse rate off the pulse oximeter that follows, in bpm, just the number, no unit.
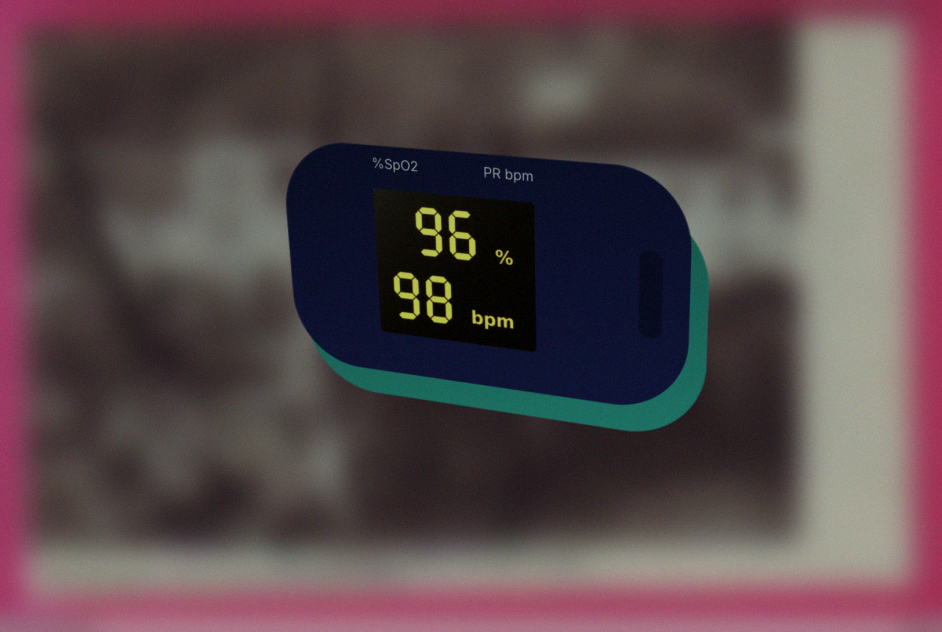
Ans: 98
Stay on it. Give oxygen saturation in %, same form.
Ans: 96
